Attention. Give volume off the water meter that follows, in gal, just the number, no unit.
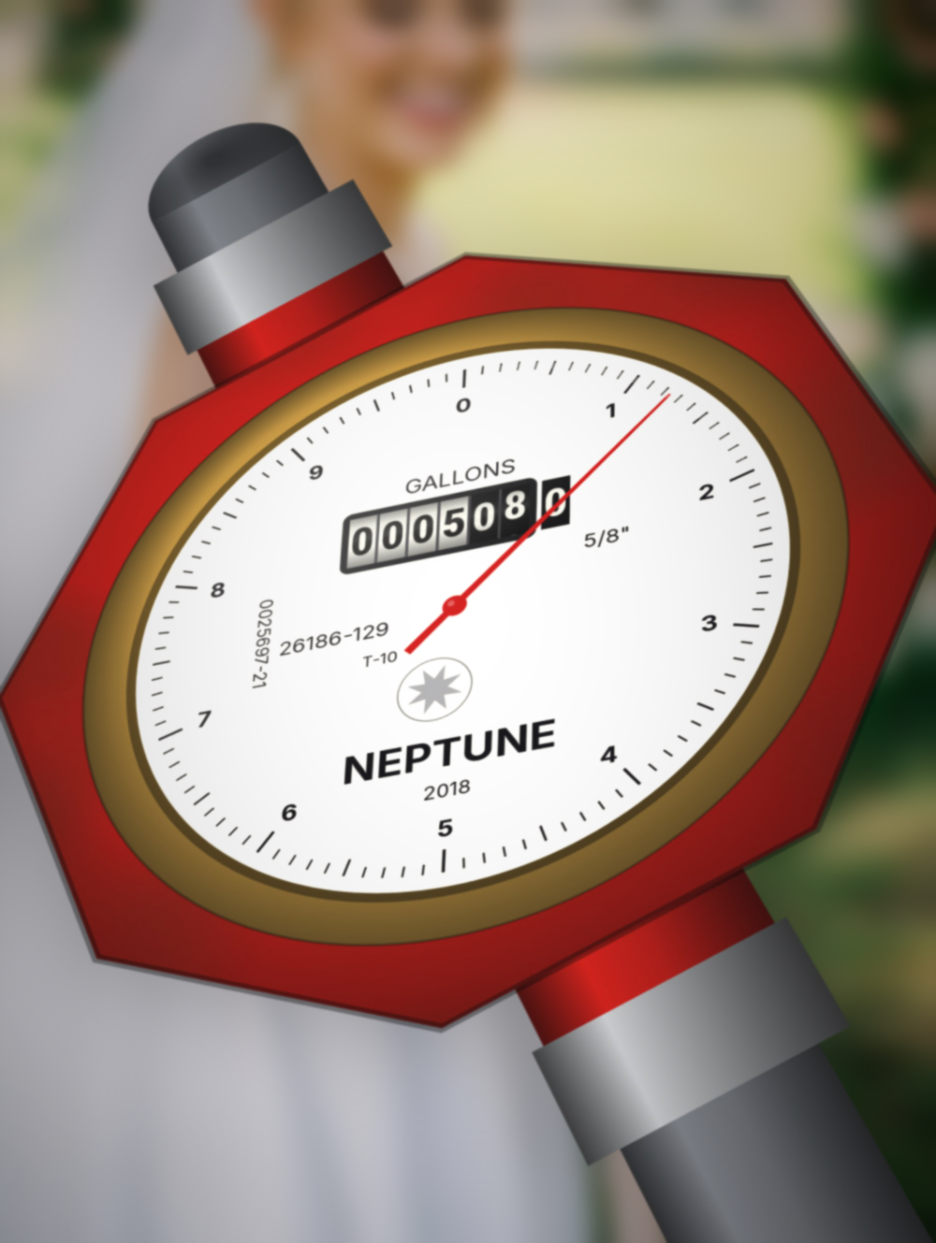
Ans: 5081.2
